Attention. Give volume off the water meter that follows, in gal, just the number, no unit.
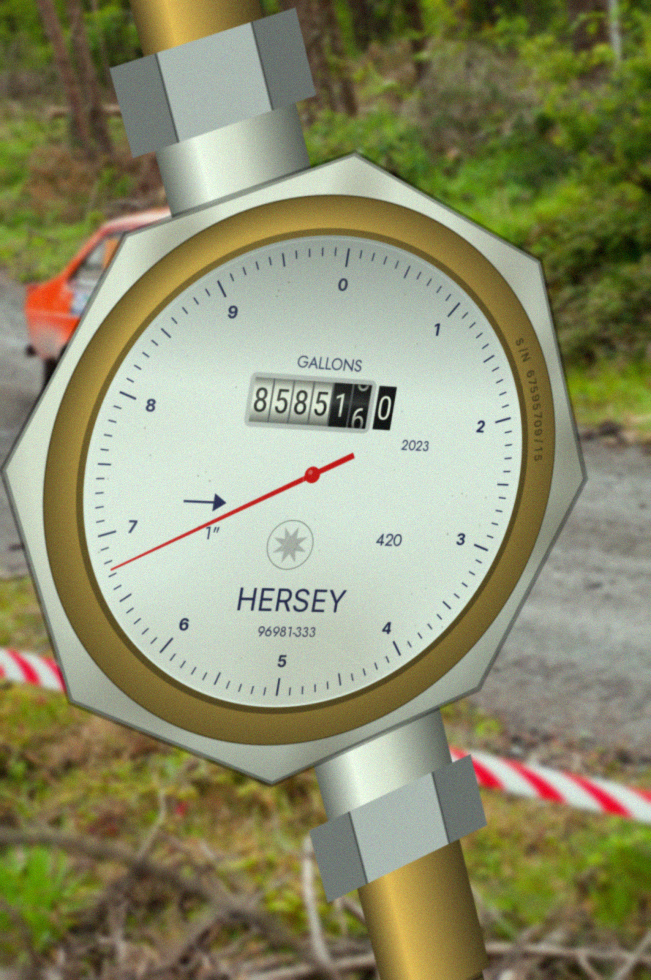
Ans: 8585156.7
